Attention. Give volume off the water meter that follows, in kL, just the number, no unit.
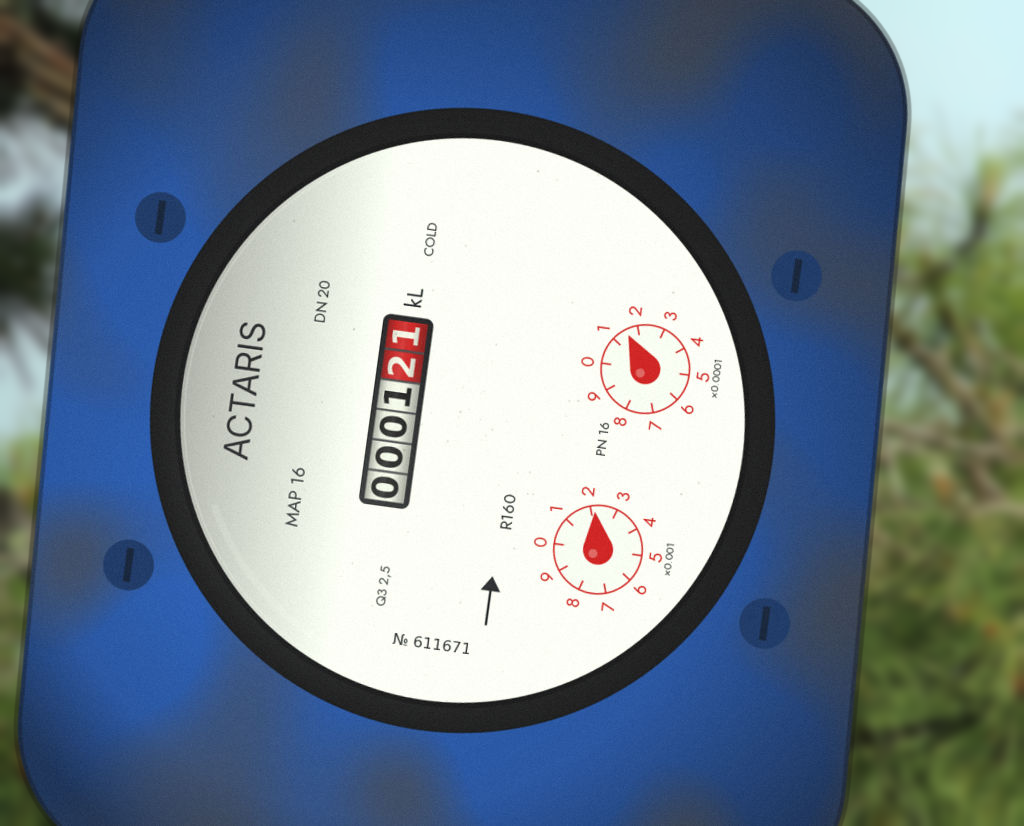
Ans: 1.2121
